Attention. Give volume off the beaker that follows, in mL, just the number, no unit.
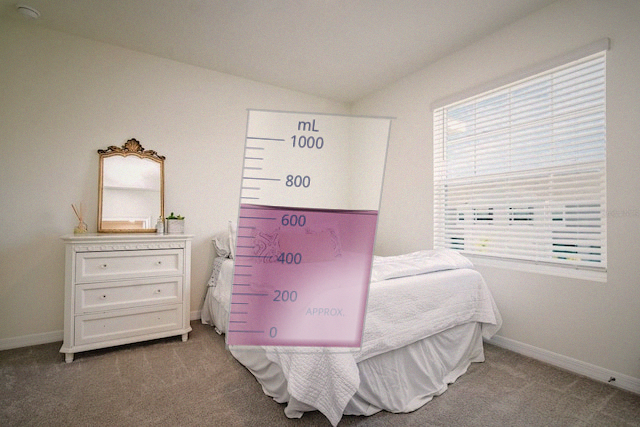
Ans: 650
